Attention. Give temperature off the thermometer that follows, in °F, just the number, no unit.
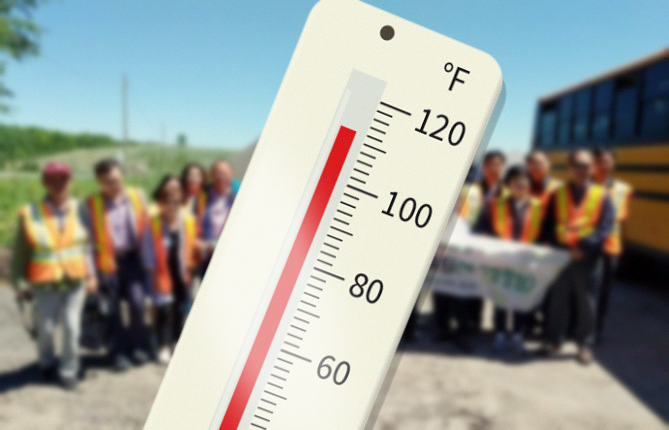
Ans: 112
